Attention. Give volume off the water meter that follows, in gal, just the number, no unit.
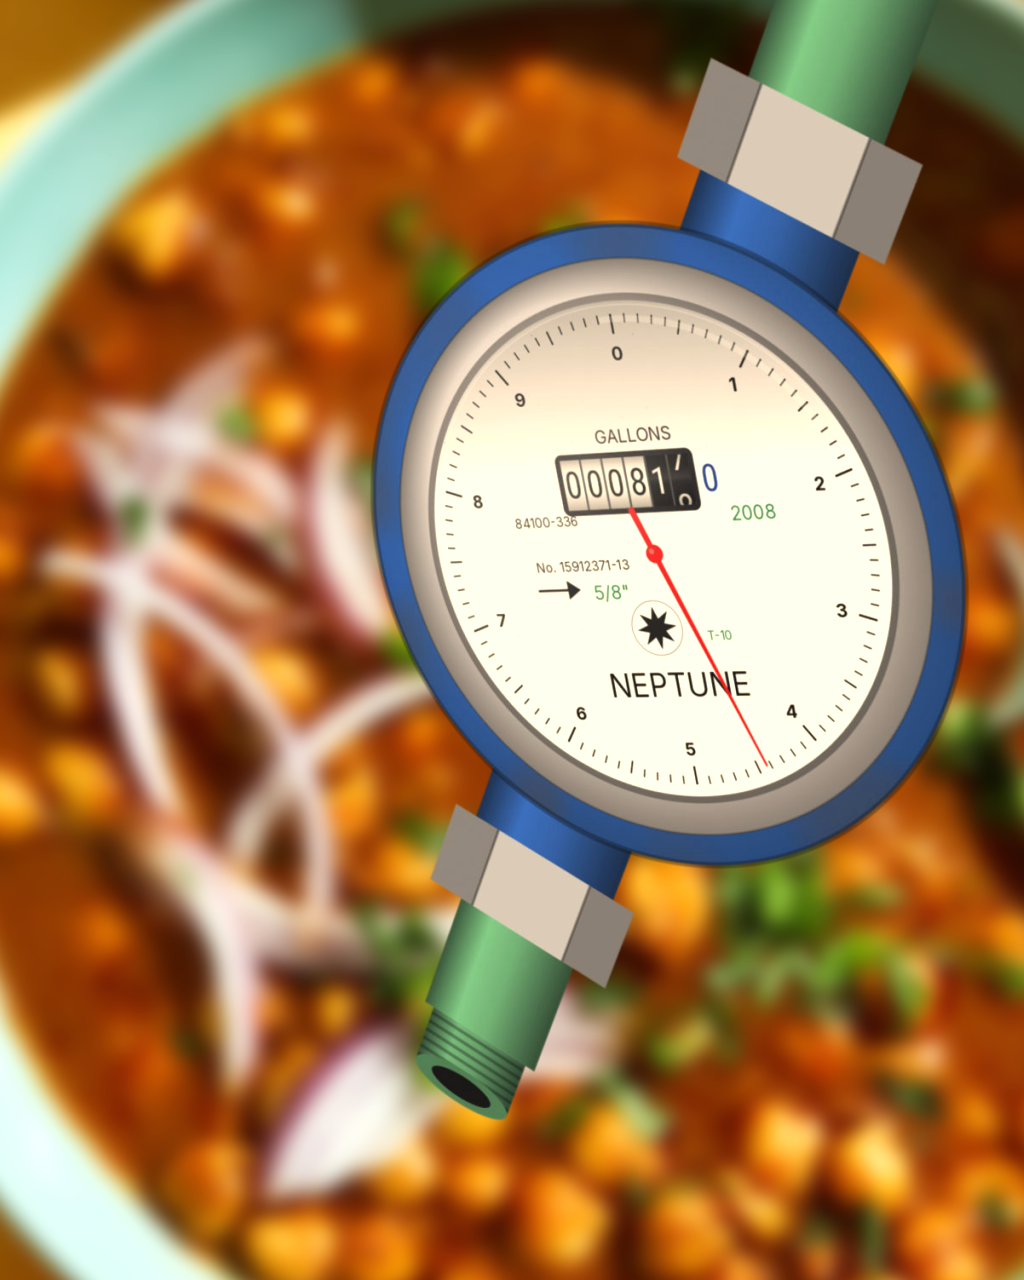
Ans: 8174.4
